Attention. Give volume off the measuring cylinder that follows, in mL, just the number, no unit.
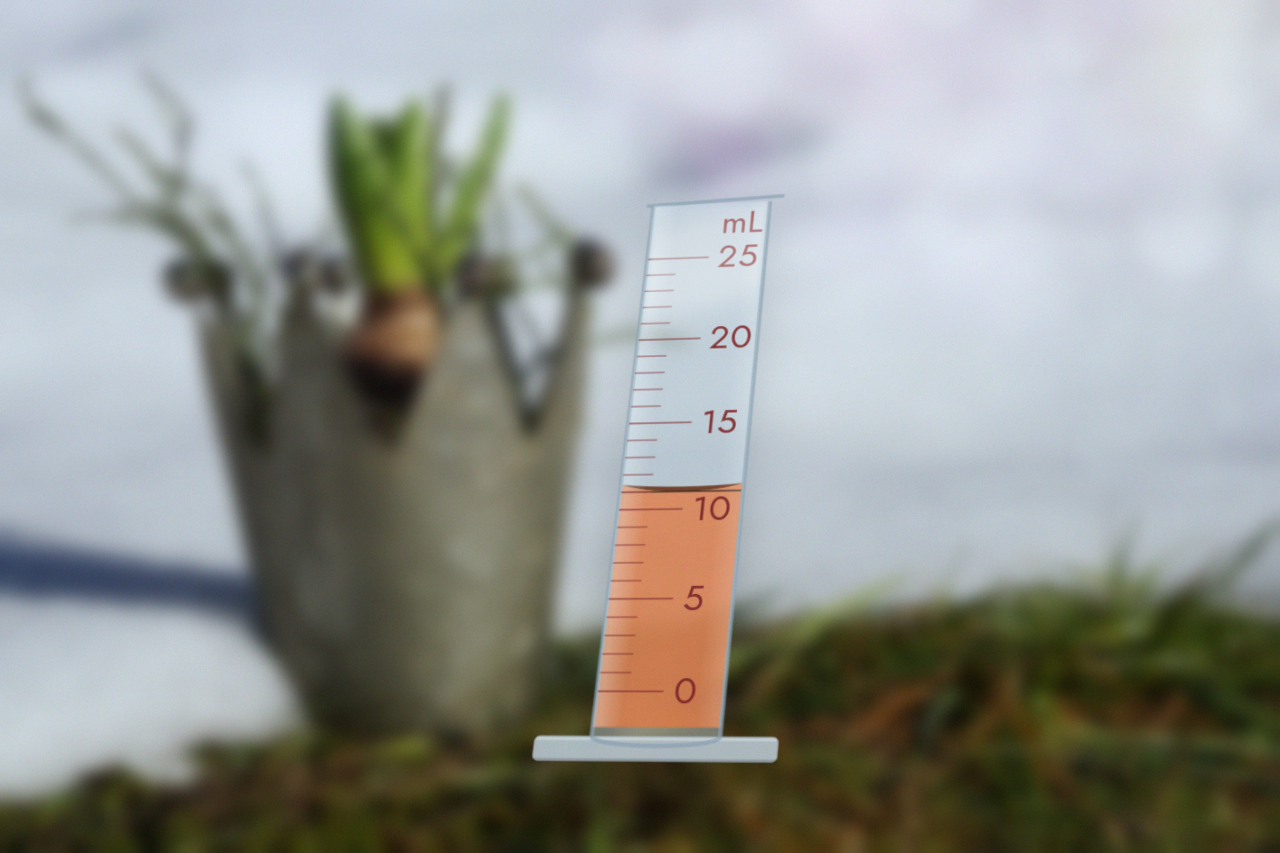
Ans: 11
